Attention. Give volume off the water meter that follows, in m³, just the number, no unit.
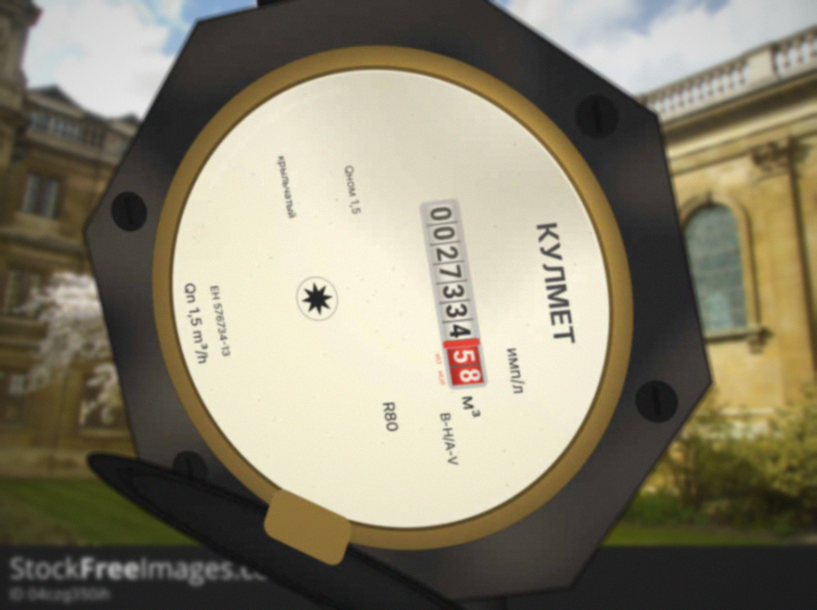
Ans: 27334.58
